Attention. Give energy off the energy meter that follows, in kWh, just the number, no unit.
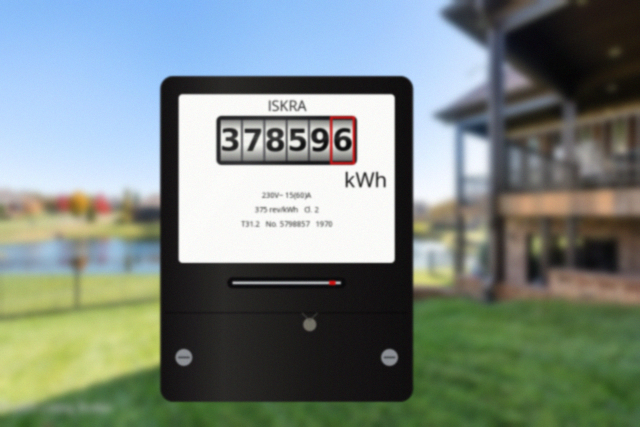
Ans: 37859.6
